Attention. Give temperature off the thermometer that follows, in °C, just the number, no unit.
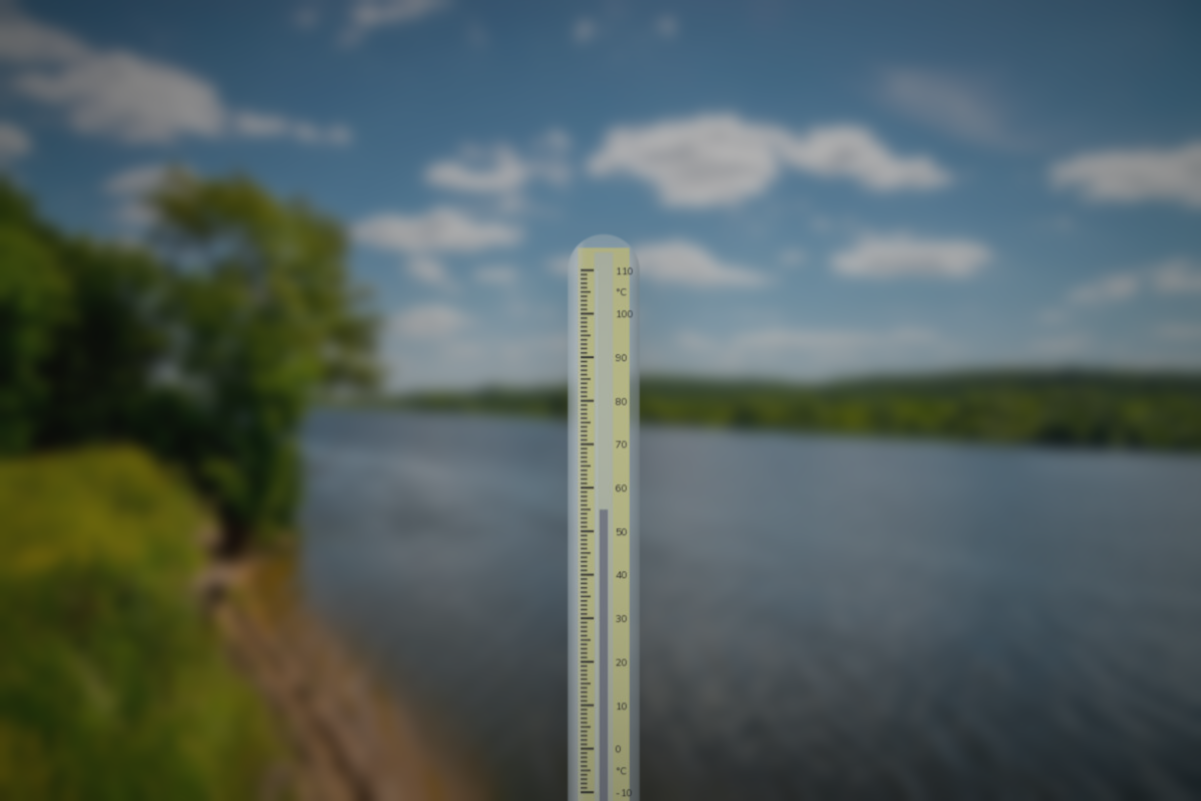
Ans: 55
